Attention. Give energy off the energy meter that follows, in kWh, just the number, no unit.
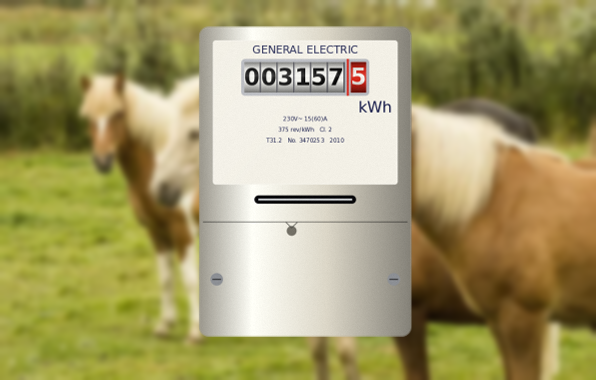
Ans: 3157.5
